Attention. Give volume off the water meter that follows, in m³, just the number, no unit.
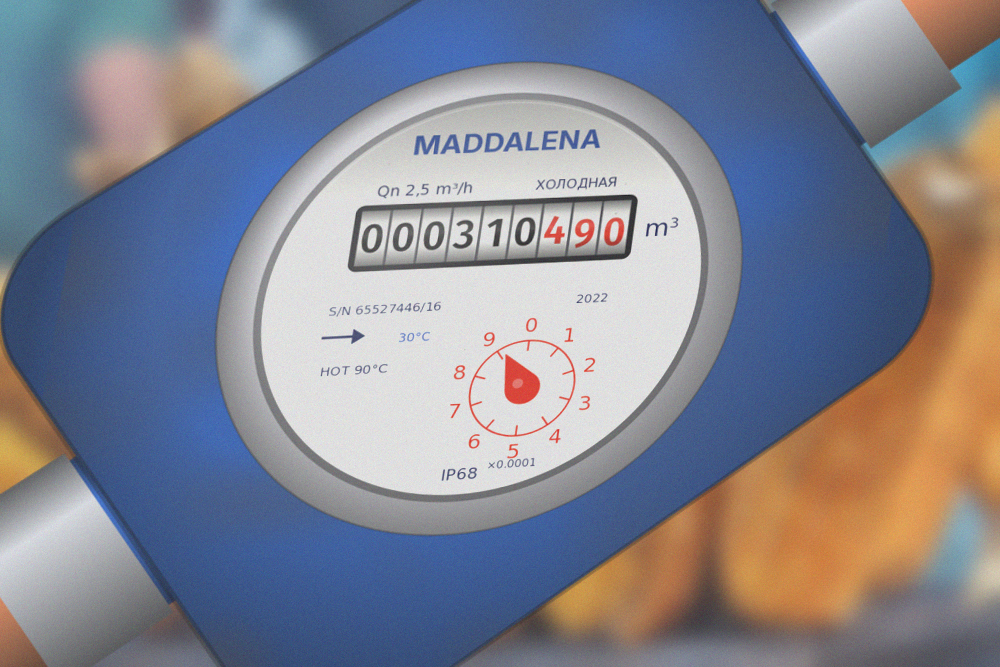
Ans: 310.4899
